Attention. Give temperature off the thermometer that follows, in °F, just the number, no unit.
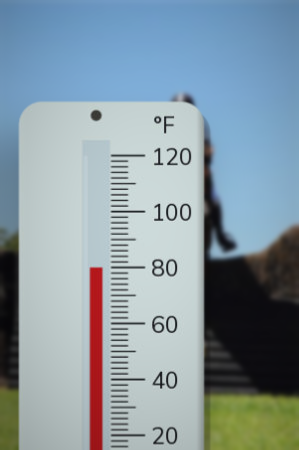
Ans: 80
